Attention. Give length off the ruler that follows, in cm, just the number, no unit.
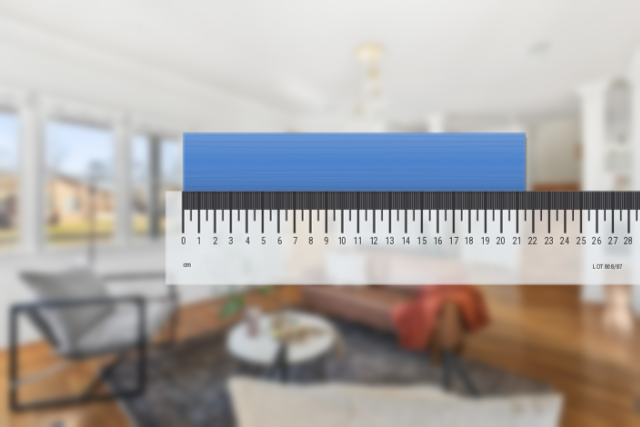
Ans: 21.5
